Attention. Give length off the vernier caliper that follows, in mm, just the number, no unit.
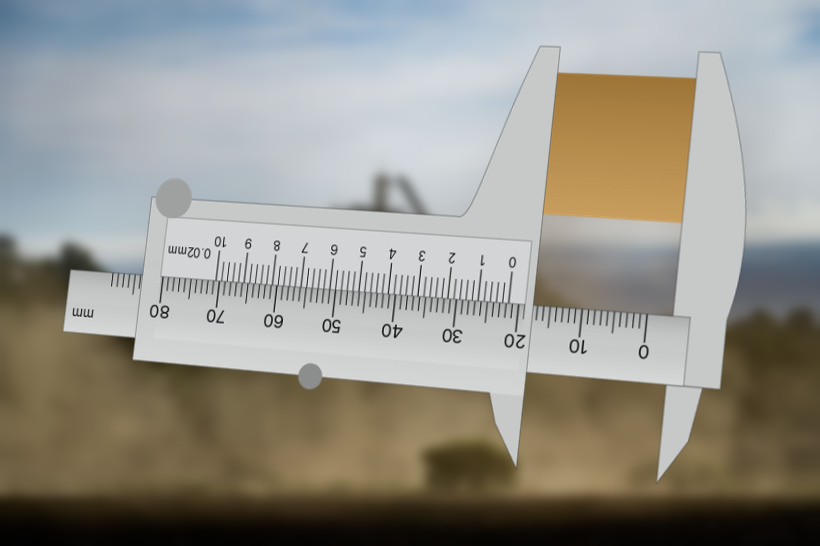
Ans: 21.6
